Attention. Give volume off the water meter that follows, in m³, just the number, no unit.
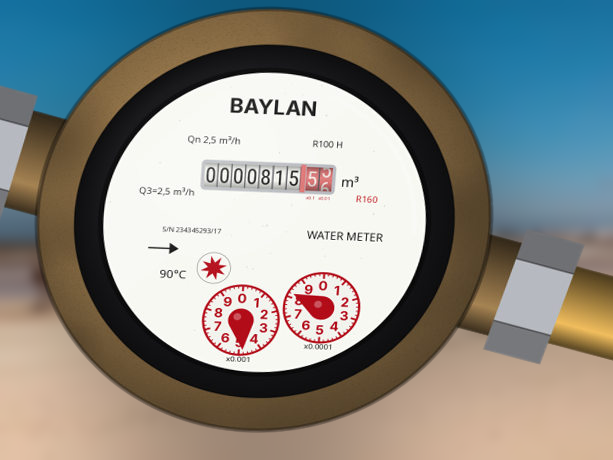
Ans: 815.5548
